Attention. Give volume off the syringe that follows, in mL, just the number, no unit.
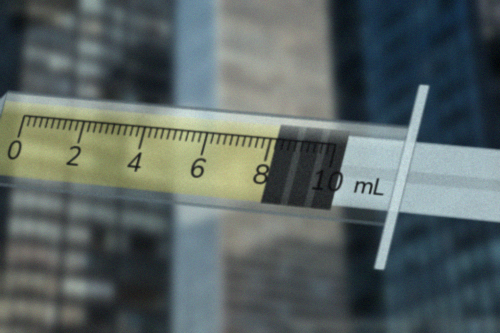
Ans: 8.2
